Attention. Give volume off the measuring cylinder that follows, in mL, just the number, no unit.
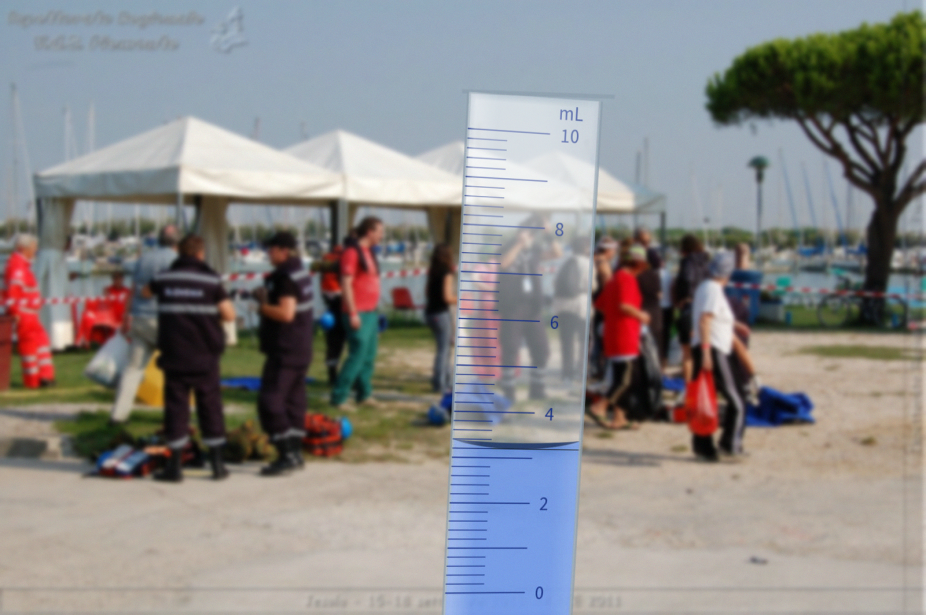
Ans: 3.2
